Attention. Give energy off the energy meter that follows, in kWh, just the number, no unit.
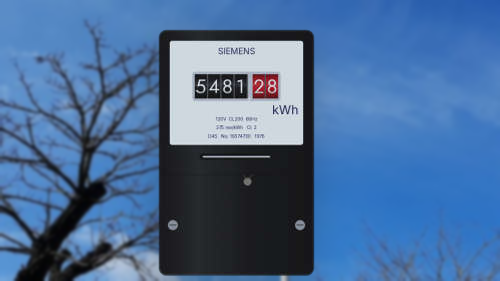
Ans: 5481.28
